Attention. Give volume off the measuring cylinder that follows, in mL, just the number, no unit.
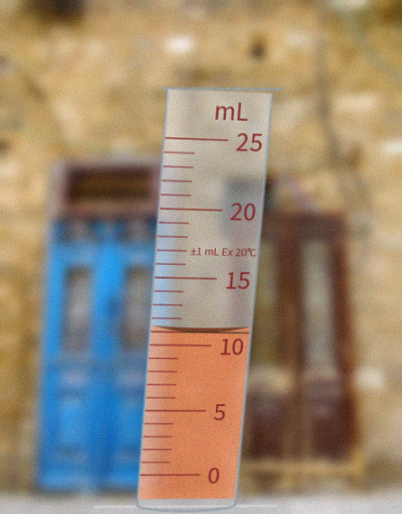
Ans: 11
